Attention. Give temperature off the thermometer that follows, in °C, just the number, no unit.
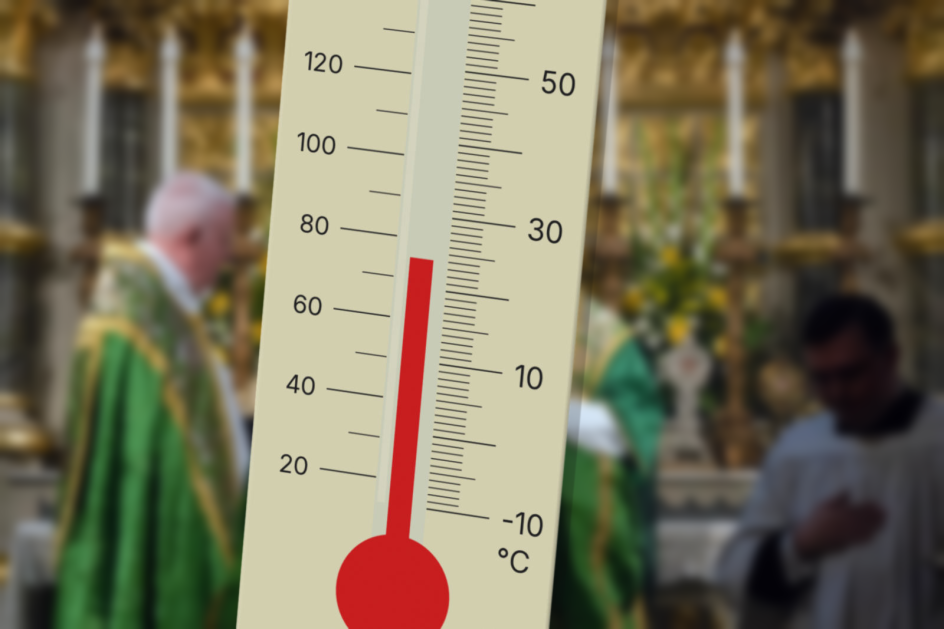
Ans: 24
